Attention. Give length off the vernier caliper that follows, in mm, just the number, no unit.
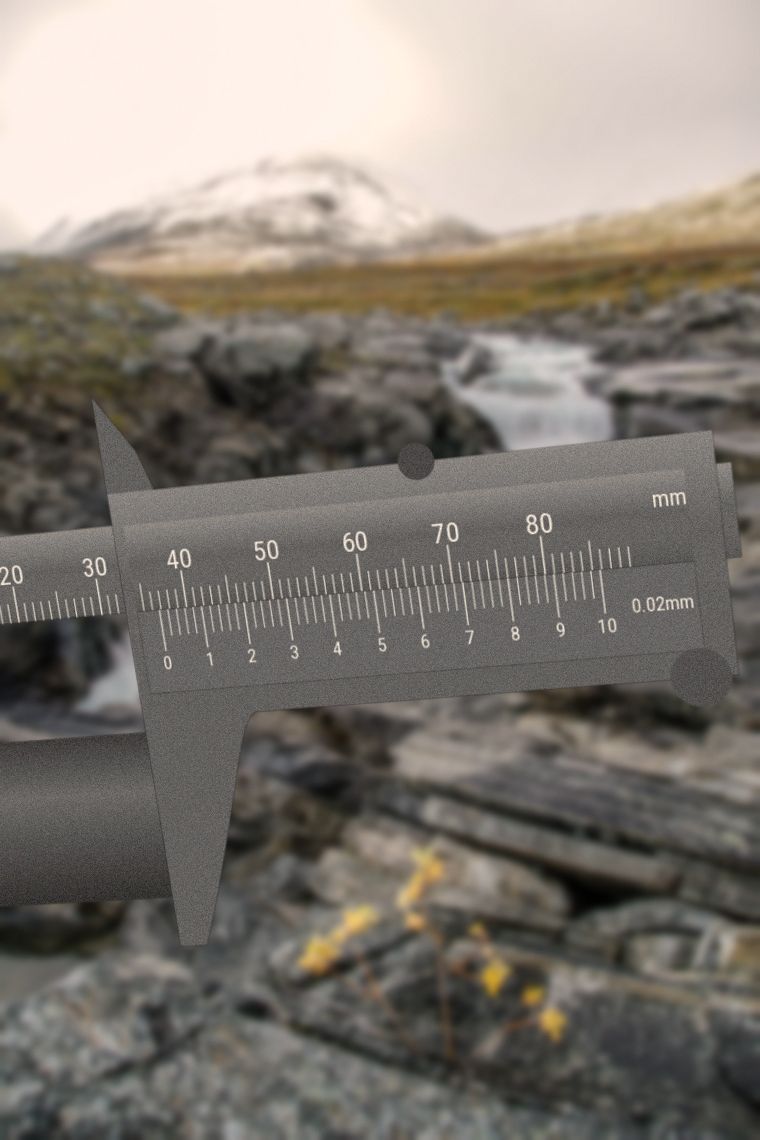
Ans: 36.8
